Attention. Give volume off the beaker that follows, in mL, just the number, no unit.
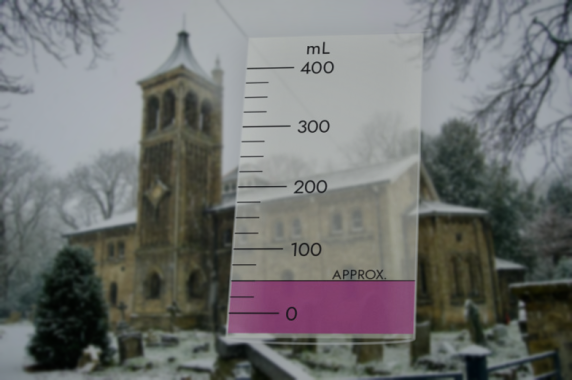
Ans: 50
